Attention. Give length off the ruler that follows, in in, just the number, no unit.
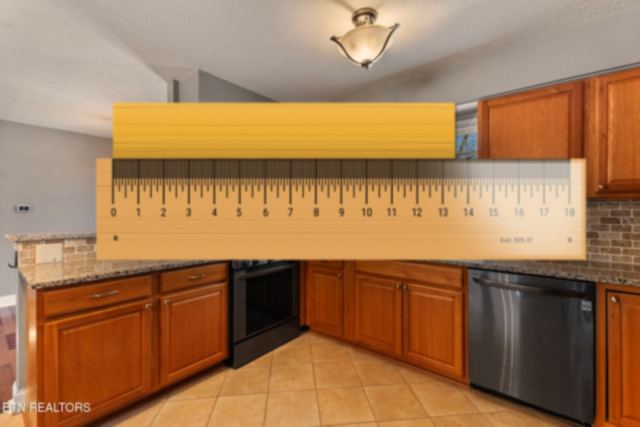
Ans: 13.5
